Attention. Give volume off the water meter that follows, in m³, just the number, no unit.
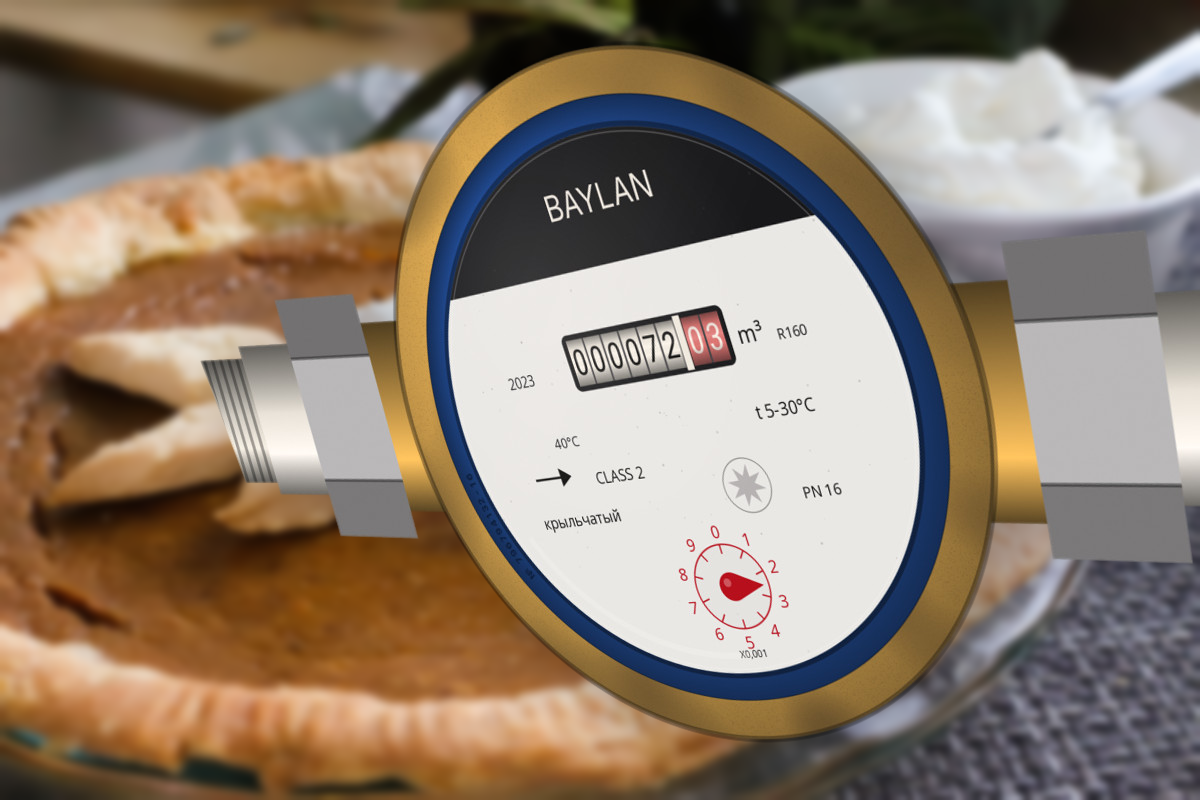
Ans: 72.032
